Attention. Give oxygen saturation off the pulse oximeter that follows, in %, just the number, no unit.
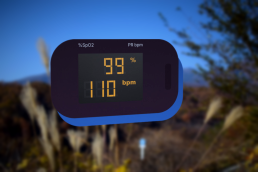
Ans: 99
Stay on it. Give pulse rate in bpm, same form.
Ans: 110
